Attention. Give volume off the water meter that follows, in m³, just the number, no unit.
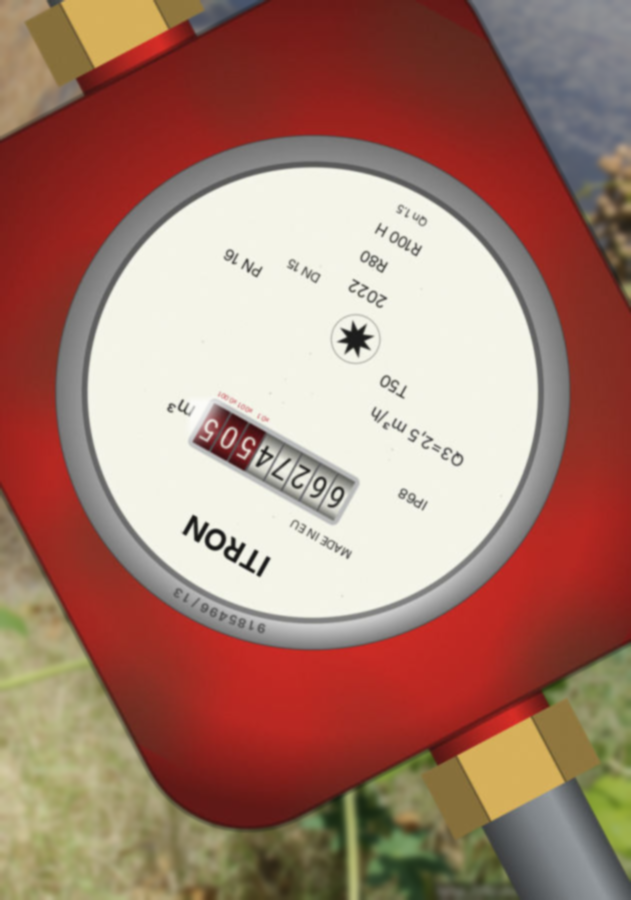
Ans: 66274.505
